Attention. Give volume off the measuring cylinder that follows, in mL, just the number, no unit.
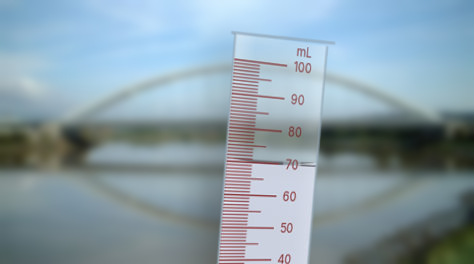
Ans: 70
